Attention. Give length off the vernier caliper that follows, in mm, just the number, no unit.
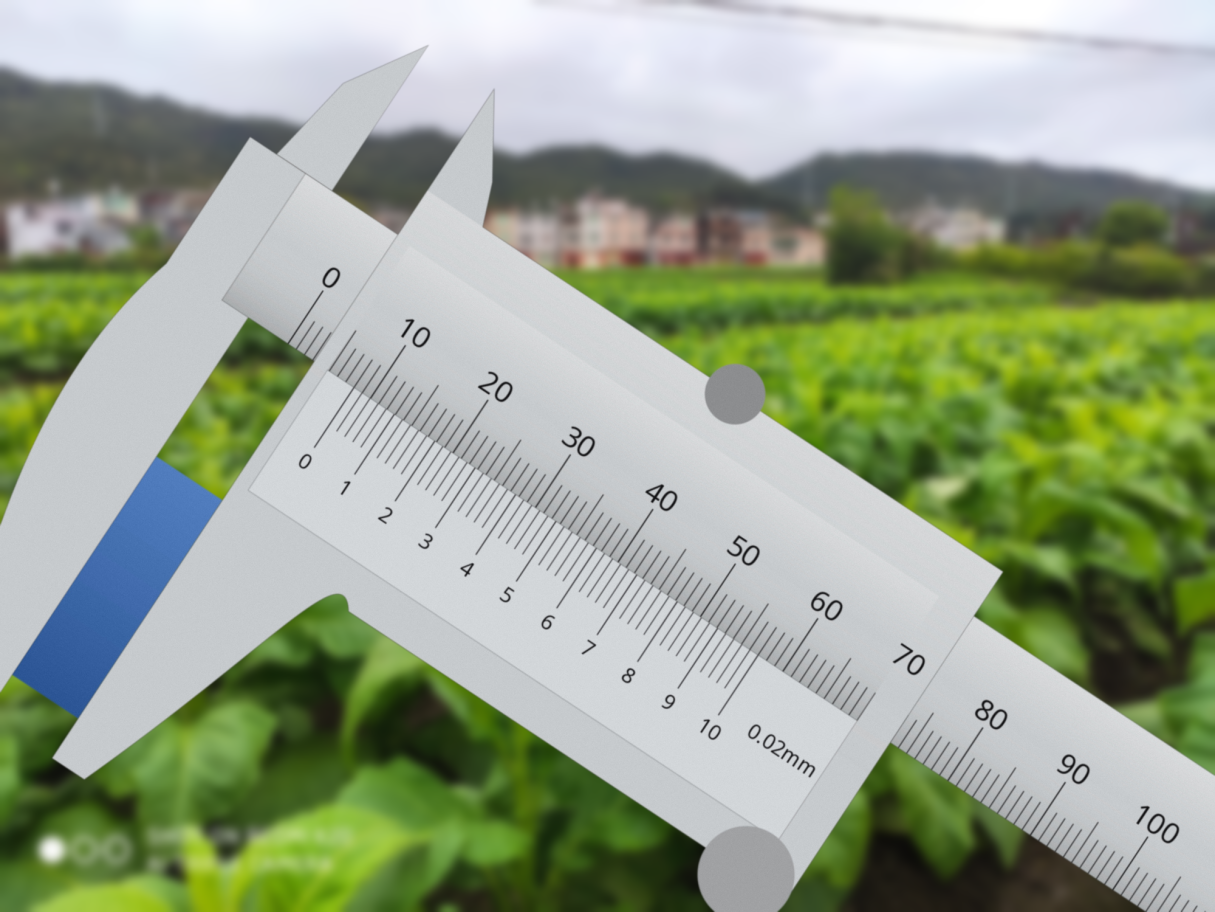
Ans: 8.0
